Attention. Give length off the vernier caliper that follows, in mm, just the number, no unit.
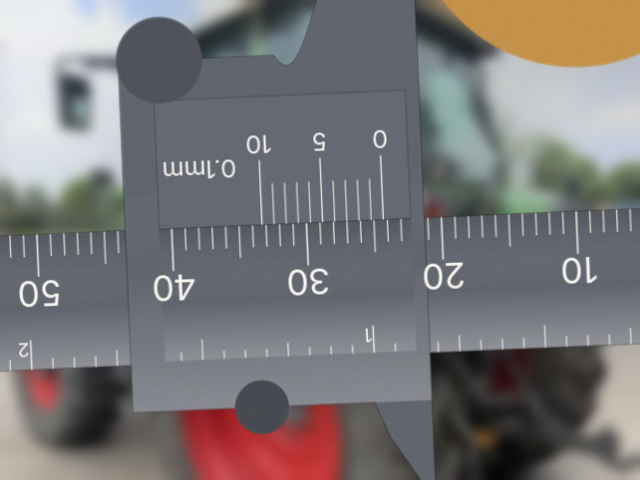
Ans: 24.3
